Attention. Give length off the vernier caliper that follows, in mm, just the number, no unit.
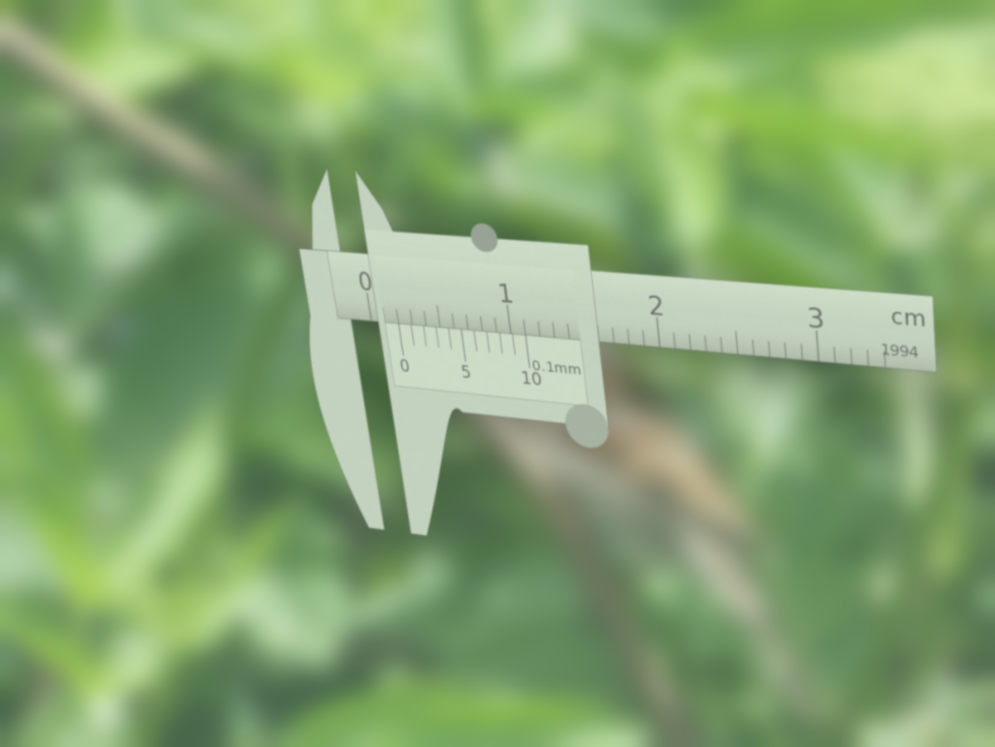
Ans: 2.0
